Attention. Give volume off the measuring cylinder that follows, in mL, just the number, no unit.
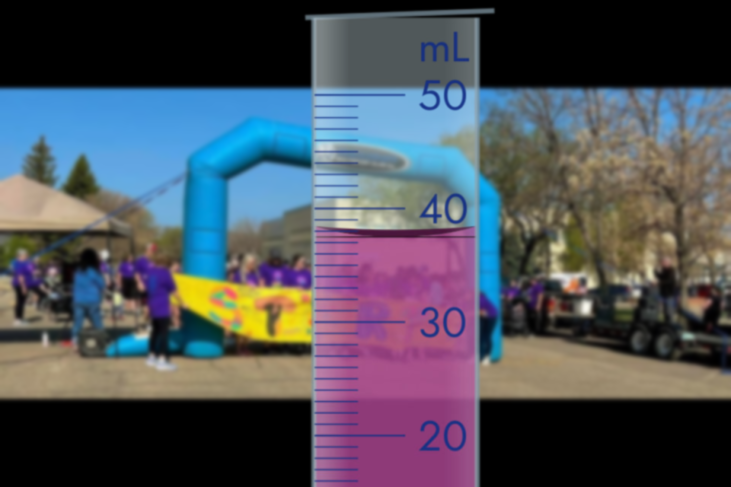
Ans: 37.5
